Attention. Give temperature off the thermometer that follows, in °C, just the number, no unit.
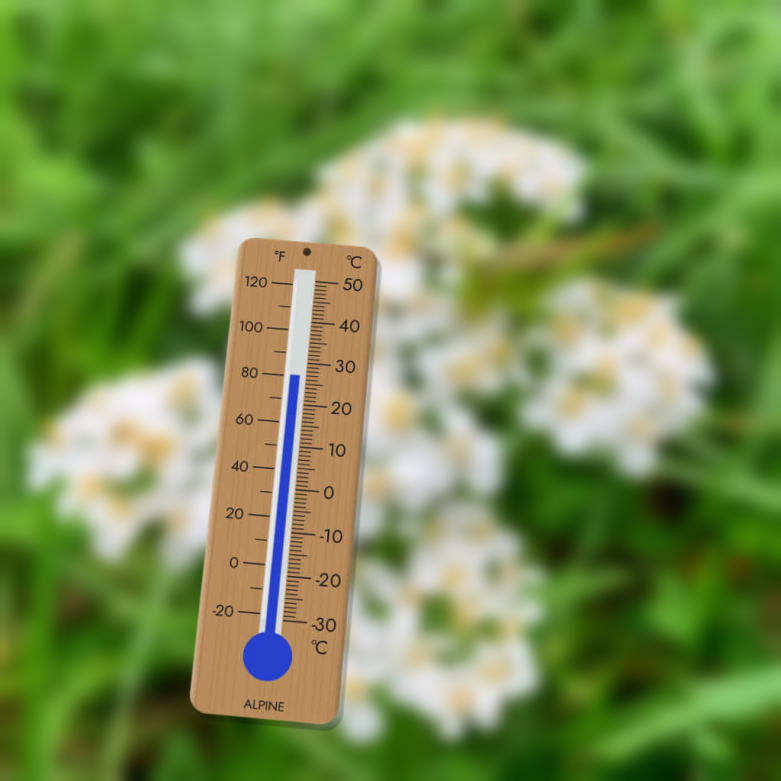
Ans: 27
